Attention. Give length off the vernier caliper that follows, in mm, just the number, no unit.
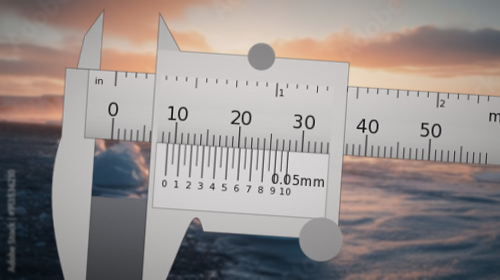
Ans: 8.8
